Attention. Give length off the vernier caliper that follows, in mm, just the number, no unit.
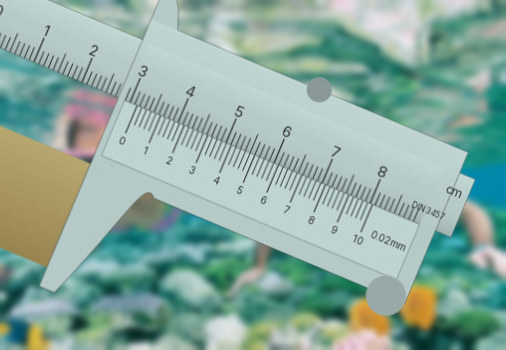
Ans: 31.5
